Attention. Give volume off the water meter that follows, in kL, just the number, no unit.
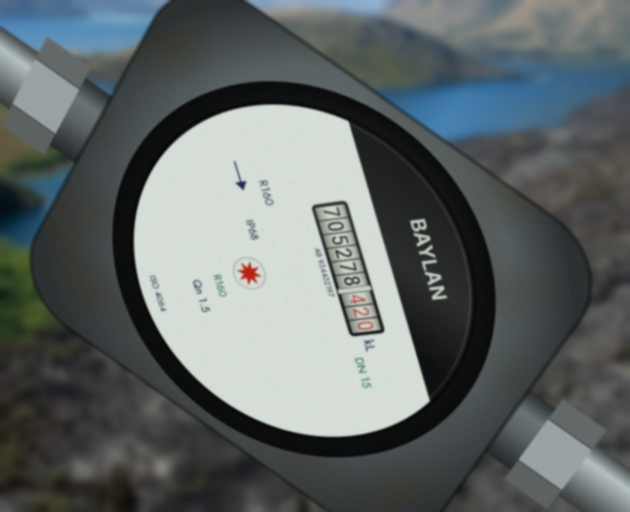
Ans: 705278.420
